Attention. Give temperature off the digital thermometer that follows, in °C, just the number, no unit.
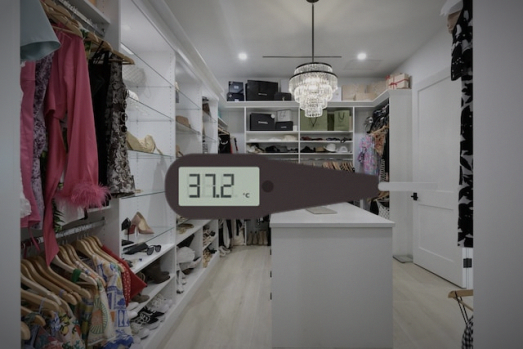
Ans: 37.2
